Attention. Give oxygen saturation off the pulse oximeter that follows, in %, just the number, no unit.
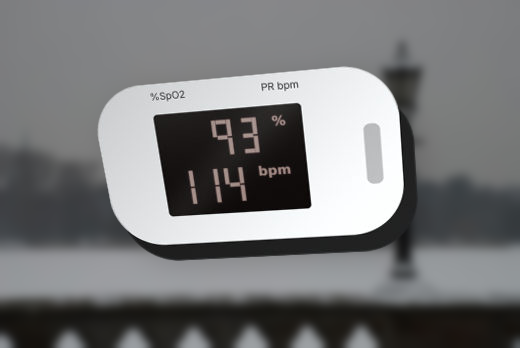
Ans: 93
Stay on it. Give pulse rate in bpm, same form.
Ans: 114
